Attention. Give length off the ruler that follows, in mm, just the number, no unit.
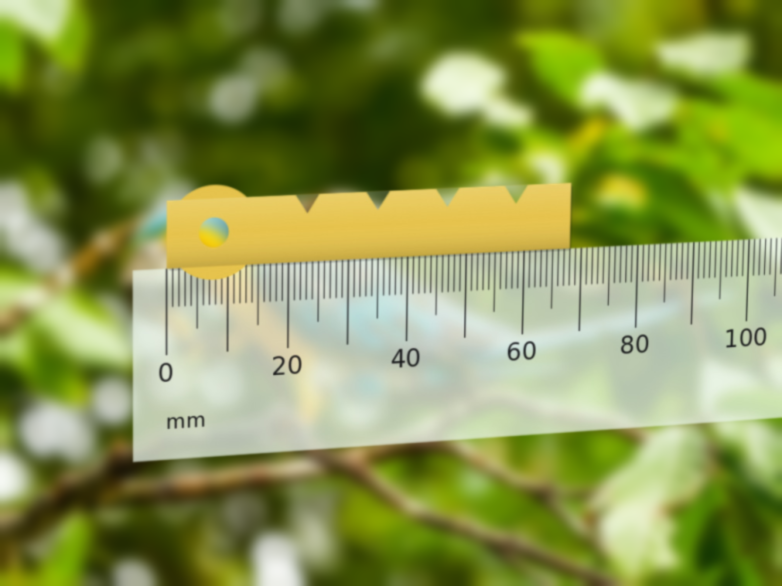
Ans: 68
